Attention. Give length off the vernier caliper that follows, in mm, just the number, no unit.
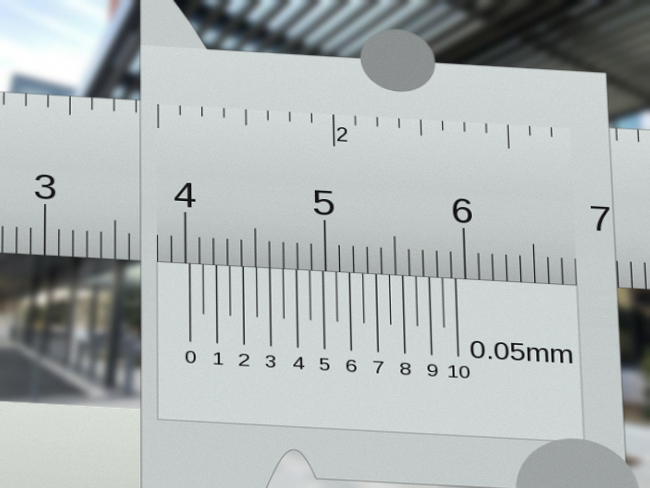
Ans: 40.3
